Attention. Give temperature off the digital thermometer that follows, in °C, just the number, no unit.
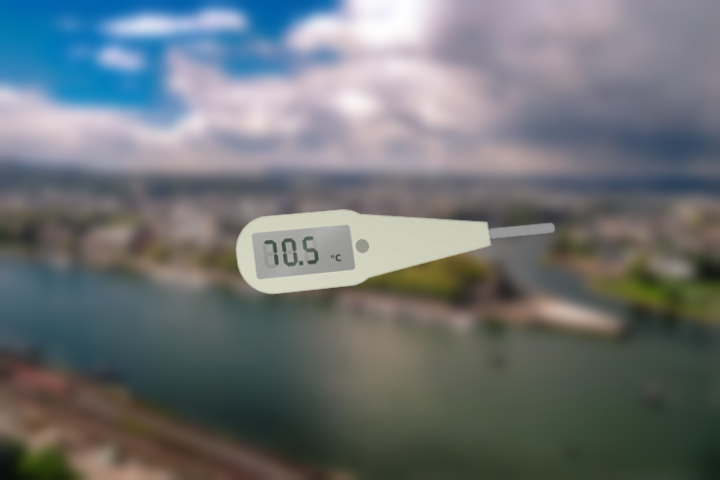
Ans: 70.5
